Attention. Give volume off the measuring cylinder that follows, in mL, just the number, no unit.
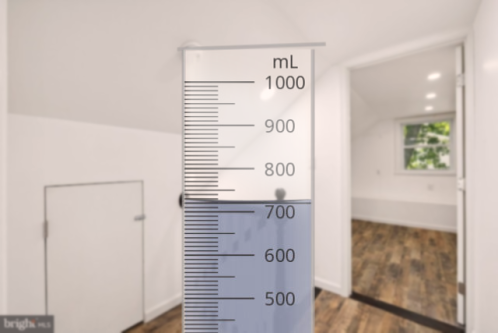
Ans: 720
